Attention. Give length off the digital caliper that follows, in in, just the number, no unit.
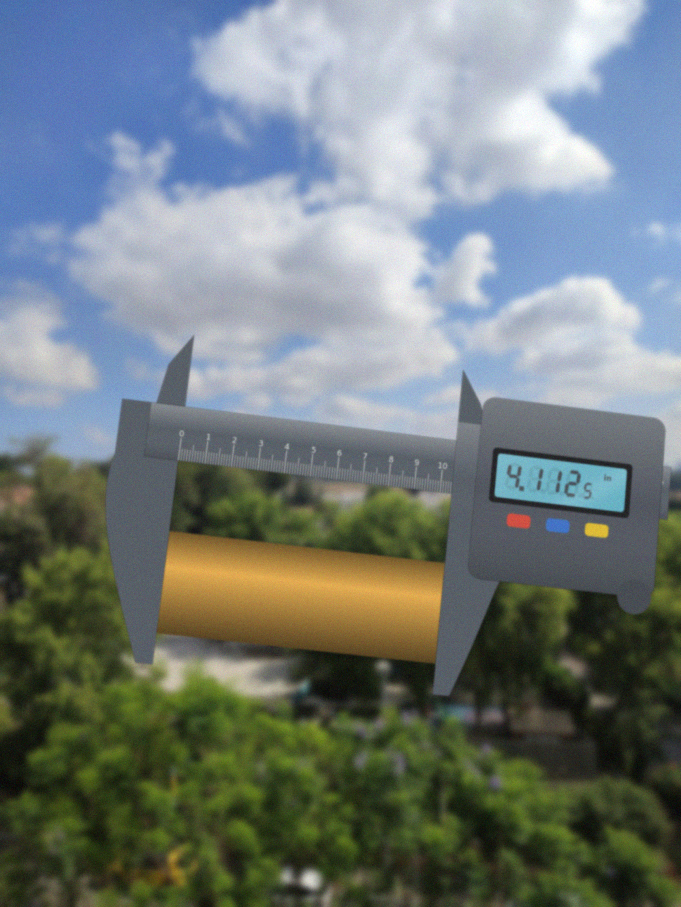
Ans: 4.1125
